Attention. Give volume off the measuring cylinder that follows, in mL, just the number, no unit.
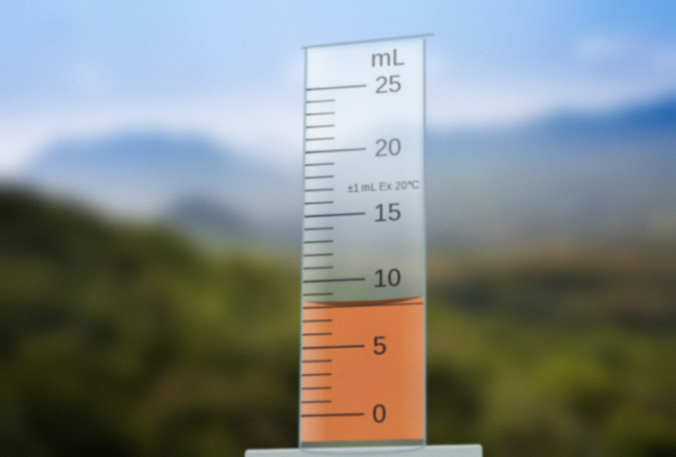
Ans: 8
